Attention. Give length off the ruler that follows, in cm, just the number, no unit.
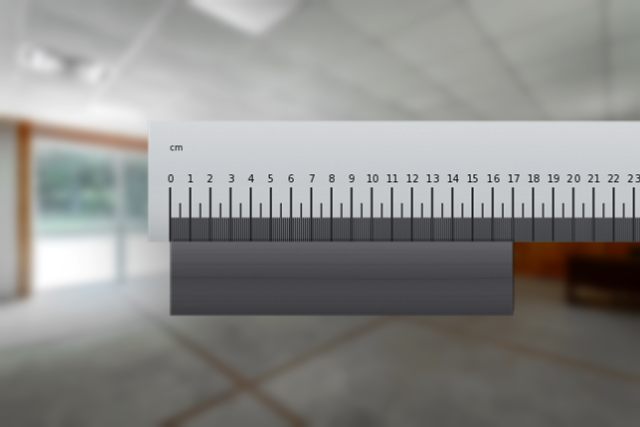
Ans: 17
